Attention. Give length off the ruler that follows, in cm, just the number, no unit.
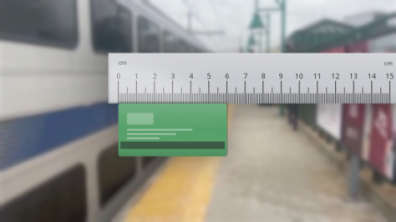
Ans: 6
